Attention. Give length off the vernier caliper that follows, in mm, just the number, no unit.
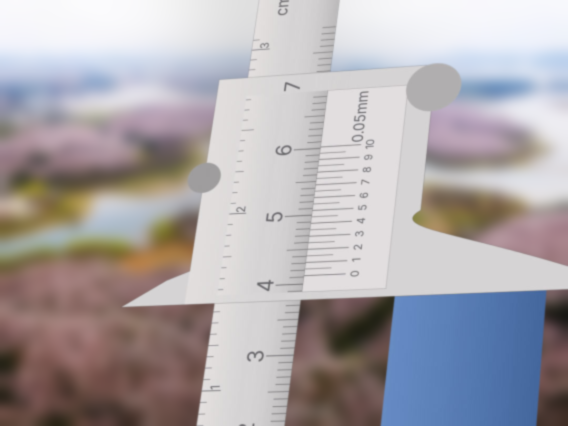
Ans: 41.2
